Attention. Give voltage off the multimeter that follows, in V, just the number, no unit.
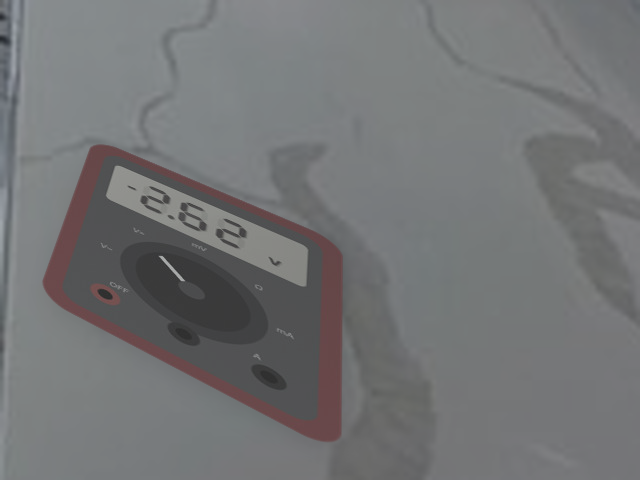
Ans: -2.62
